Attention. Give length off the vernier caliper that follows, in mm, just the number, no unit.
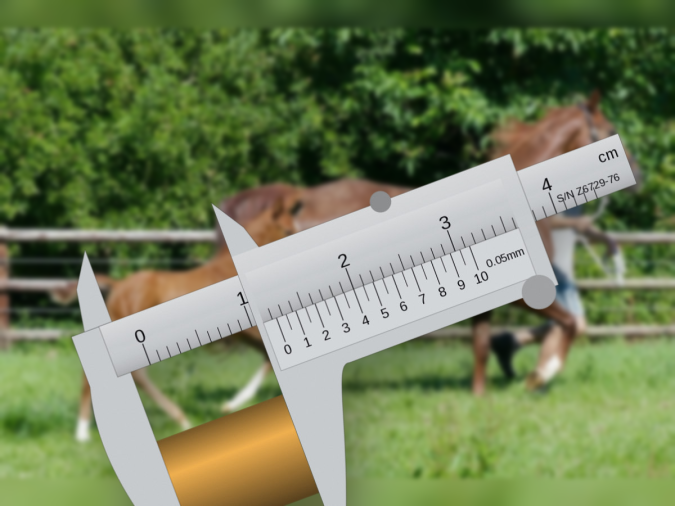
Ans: 12.4
